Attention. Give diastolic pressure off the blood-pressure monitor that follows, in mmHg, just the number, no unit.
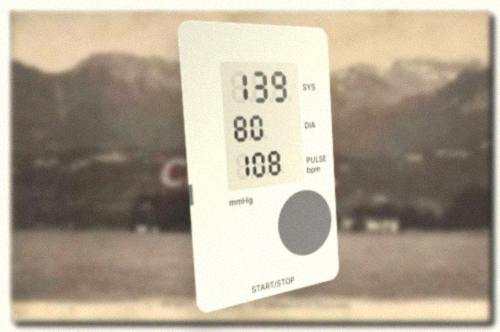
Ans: 80
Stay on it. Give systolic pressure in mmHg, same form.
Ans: 139
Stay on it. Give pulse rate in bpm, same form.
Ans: 108
